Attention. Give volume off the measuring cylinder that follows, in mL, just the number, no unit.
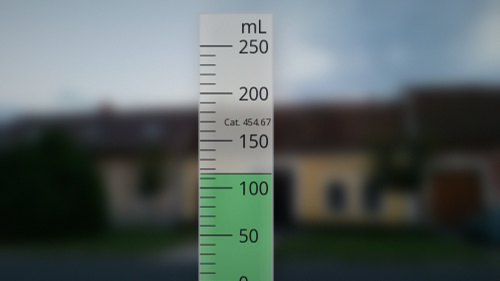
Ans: 115
